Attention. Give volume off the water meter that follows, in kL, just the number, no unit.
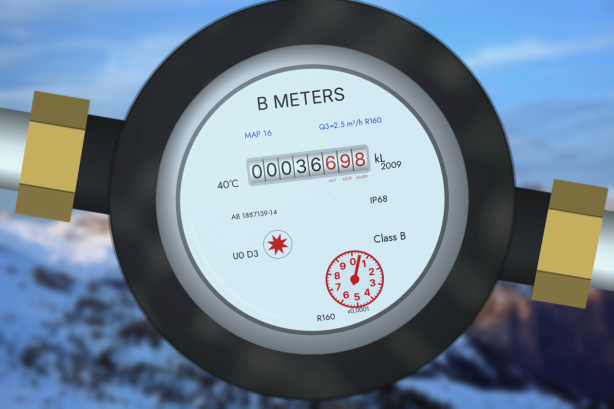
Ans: 36.6980
